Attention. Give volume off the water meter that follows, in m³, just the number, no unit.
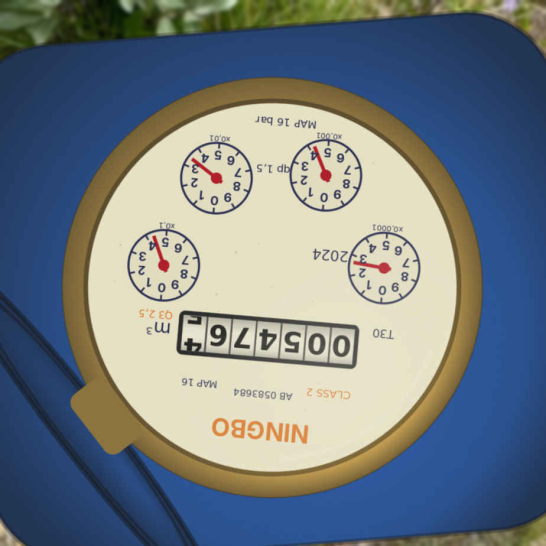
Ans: 54764.4342
